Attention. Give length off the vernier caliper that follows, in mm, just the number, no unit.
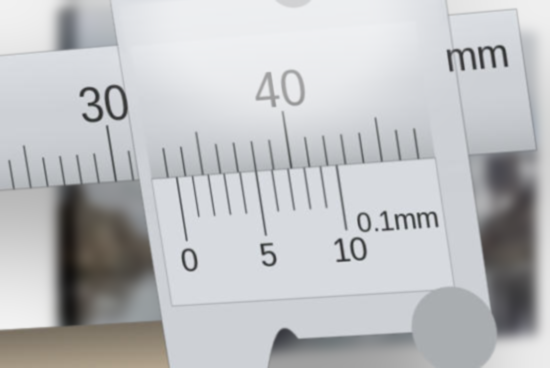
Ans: 33.5
